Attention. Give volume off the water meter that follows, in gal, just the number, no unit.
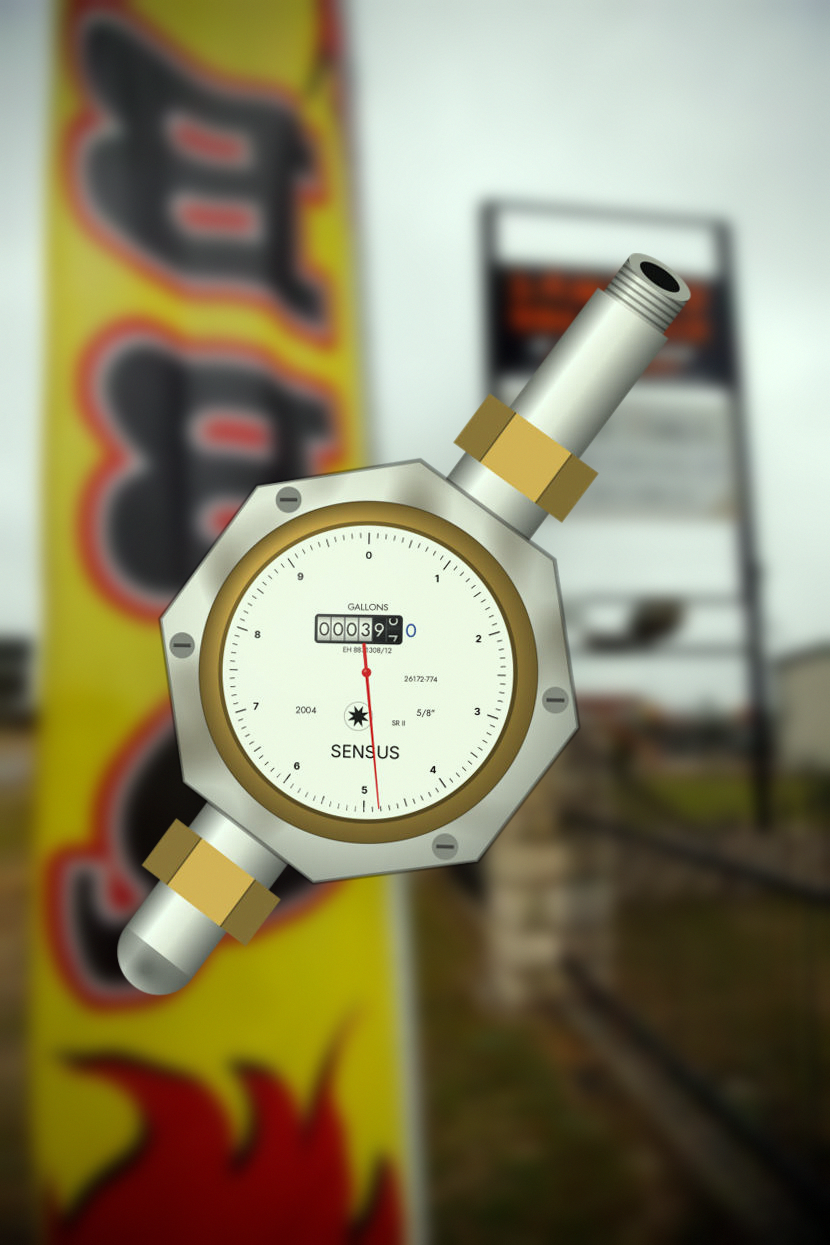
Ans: 3964.8
